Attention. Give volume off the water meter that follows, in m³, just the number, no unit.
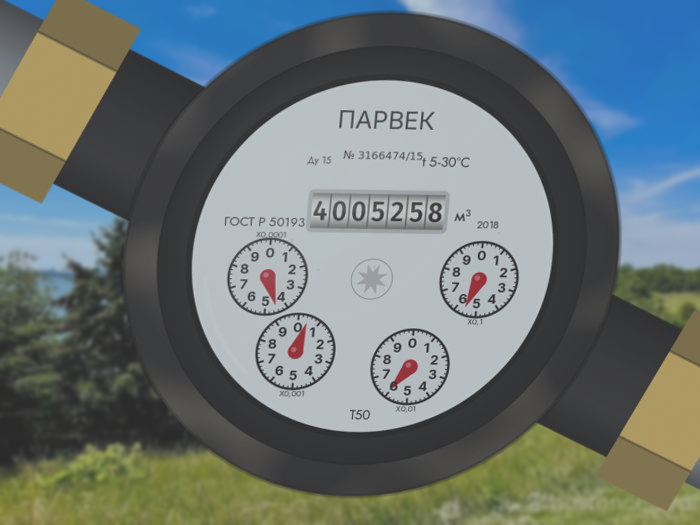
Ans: 4005258.5604
